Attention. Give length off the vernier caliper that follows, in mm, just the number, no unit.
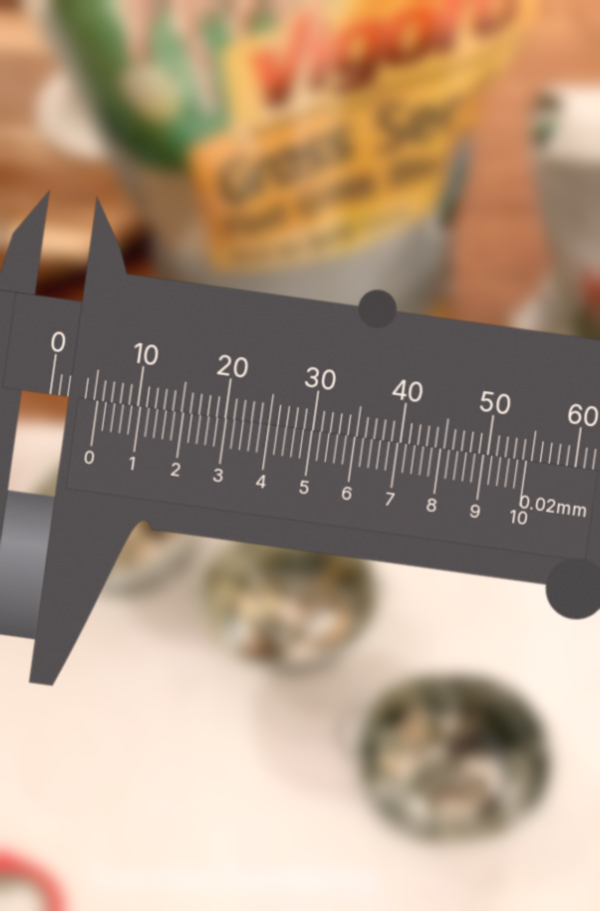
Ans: 5.4
